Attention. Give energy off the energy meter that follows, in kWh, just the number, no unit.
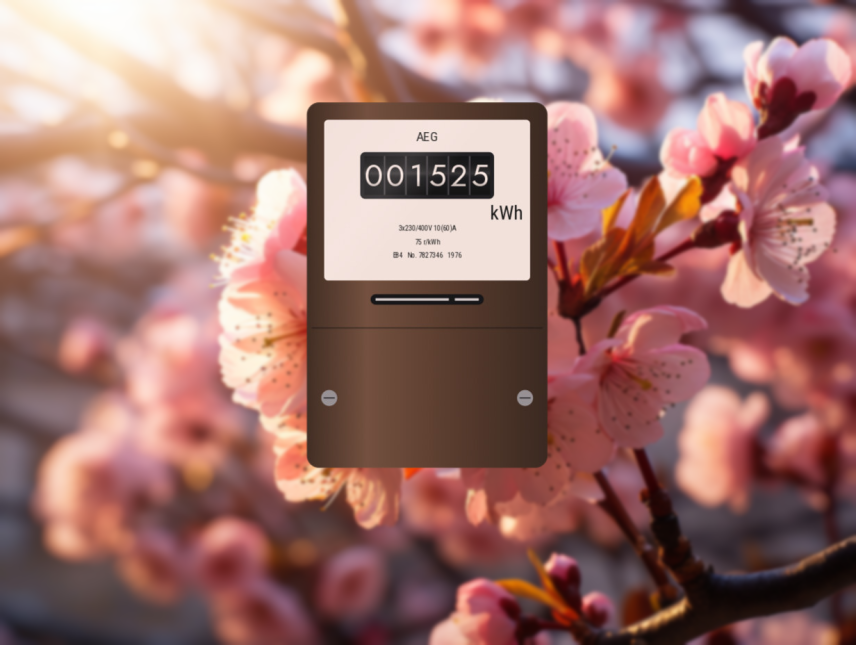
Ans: 1525
